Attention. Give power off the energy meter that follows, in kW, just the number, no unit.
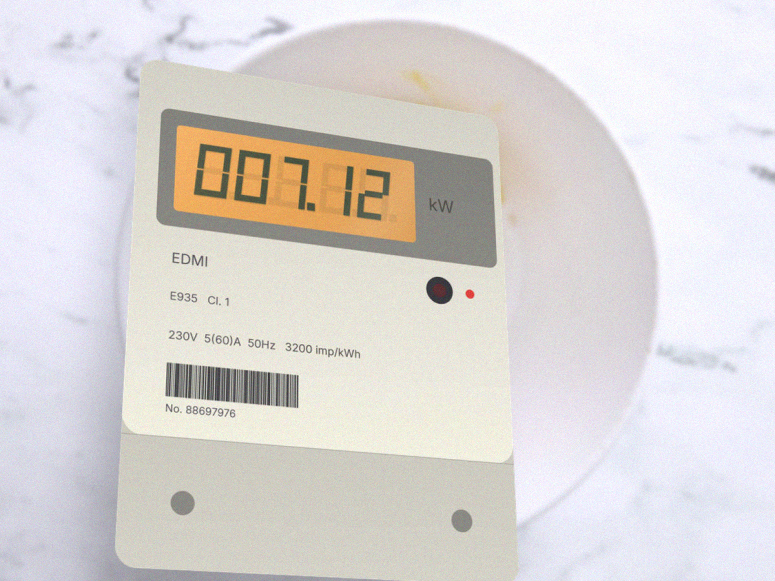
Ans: 7.12
